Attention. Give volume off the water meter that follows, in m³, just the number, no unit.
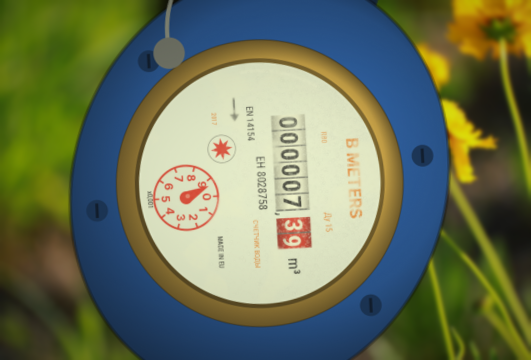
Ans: 7.389
